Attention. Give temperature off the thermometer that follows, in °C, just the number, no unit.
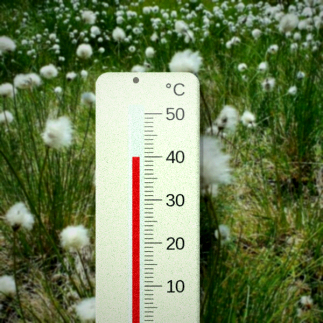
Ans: 40
